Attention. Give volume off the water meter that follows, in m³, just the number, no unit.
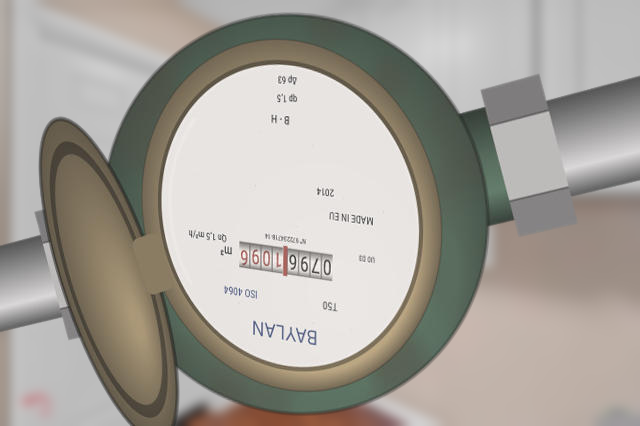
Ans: 796.1096
